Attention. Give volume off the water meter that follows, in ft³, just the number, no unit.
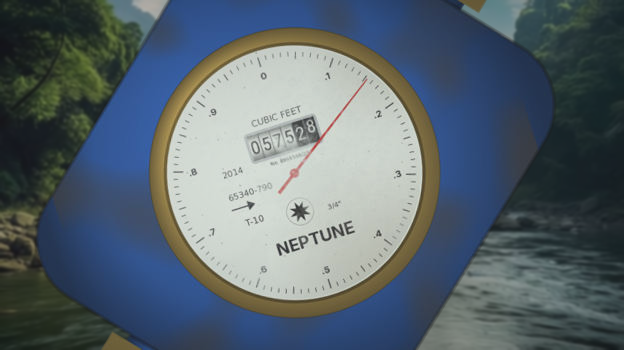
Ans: 57528.15
